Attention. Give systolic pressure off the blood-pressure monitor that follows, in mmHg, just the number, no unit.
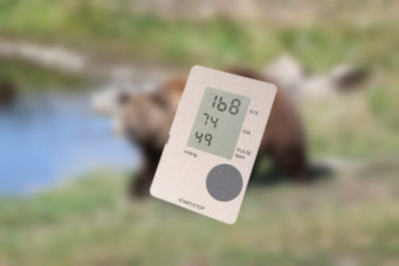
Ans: 168
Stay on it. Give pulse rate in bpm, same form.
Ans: 49
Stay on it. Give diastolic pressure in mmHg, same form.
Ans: 74
